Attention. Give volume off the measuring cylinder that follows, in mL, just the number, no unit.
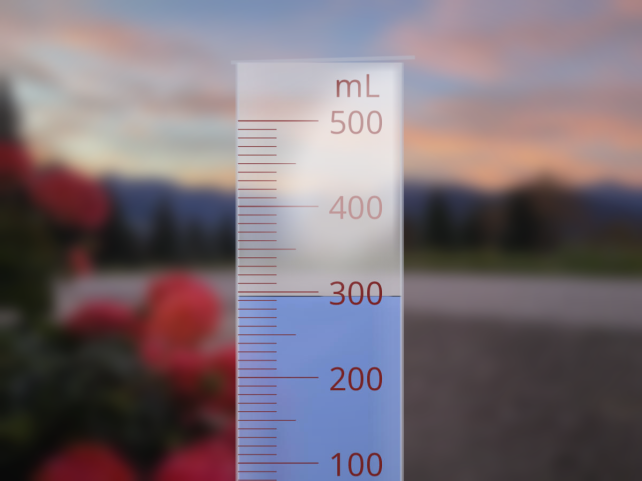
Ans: 295
